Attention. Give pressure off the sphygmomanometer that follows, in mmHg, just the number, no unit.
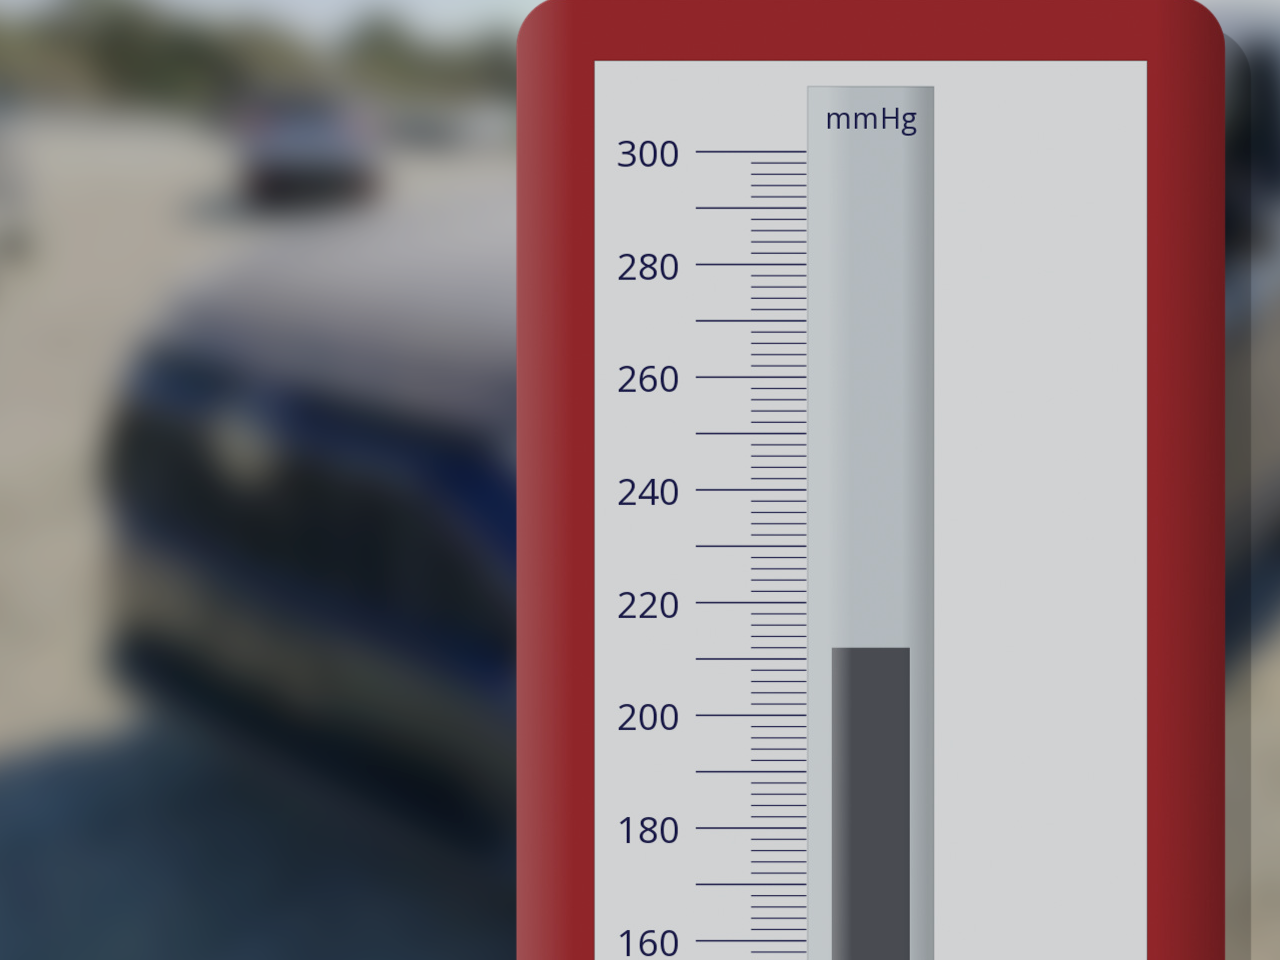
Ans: 212
